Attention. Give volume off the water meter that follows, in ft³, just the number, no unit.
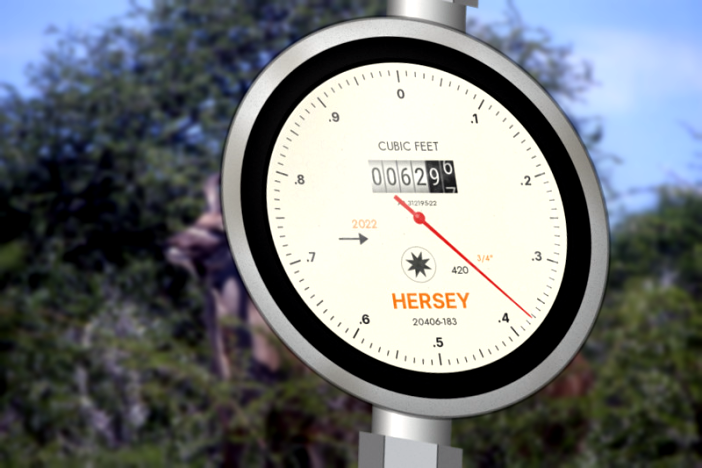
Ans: 6296.37
